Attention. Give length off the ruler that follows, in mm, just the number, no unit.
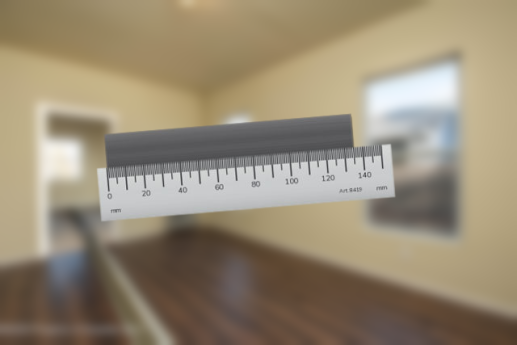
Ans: 135
